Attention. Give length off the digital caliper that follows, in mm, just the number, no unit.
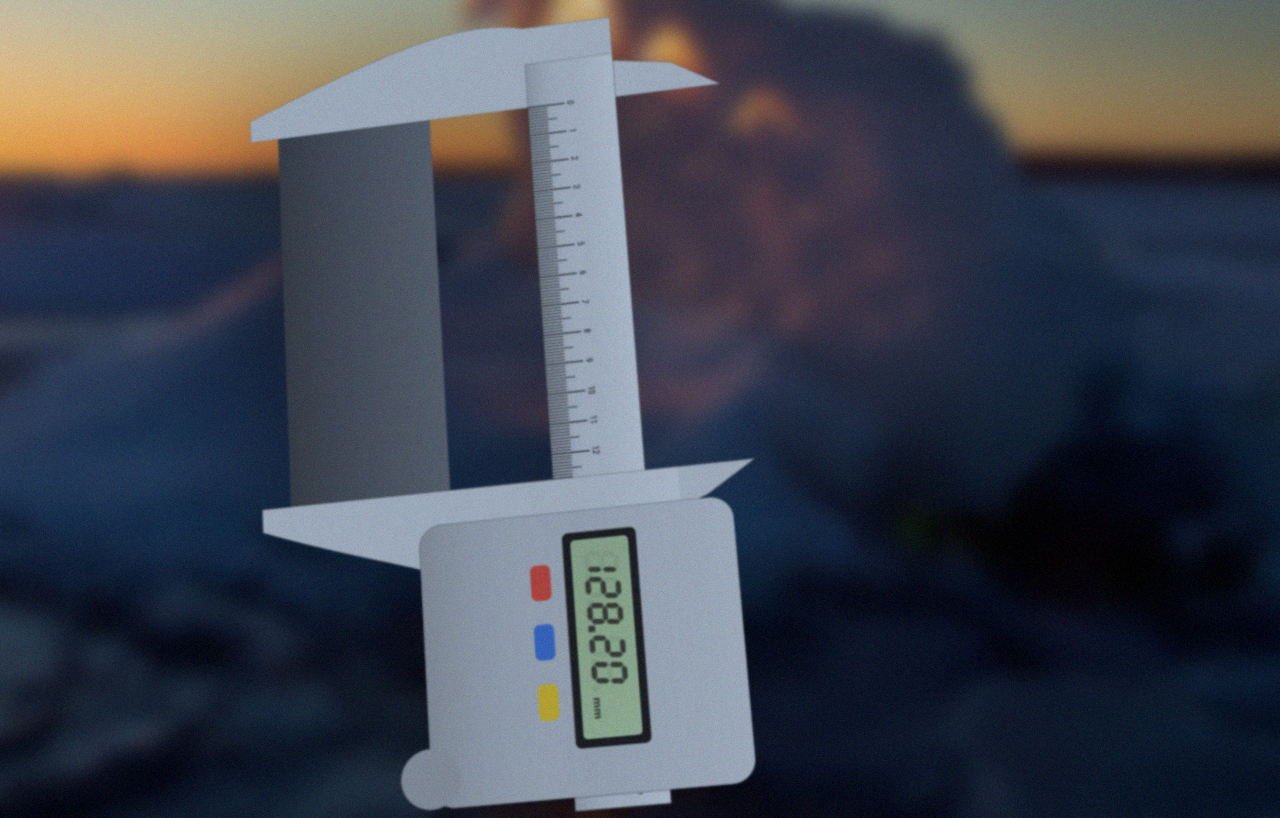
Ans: 128.20
